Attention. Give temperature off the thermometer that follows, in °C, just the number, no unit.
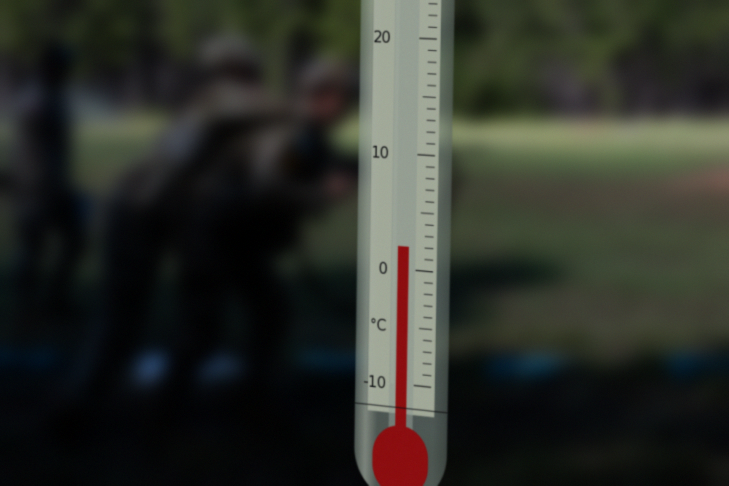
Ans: 2
